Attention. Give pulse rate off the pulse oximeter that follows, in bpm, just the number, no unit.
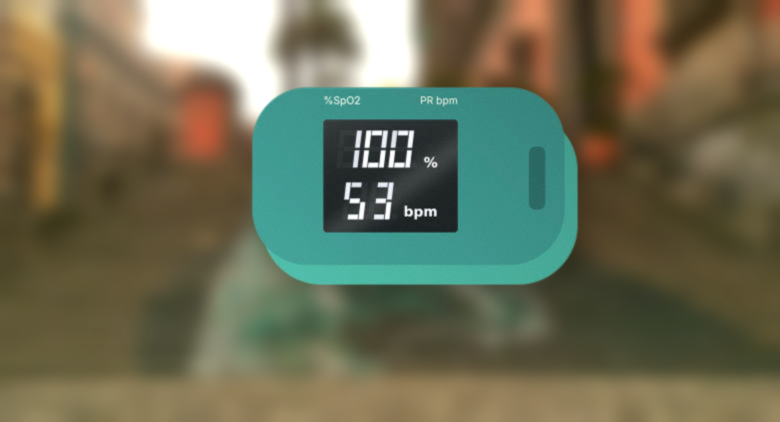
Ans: 53
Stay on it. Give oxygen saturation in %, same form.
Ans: 100
